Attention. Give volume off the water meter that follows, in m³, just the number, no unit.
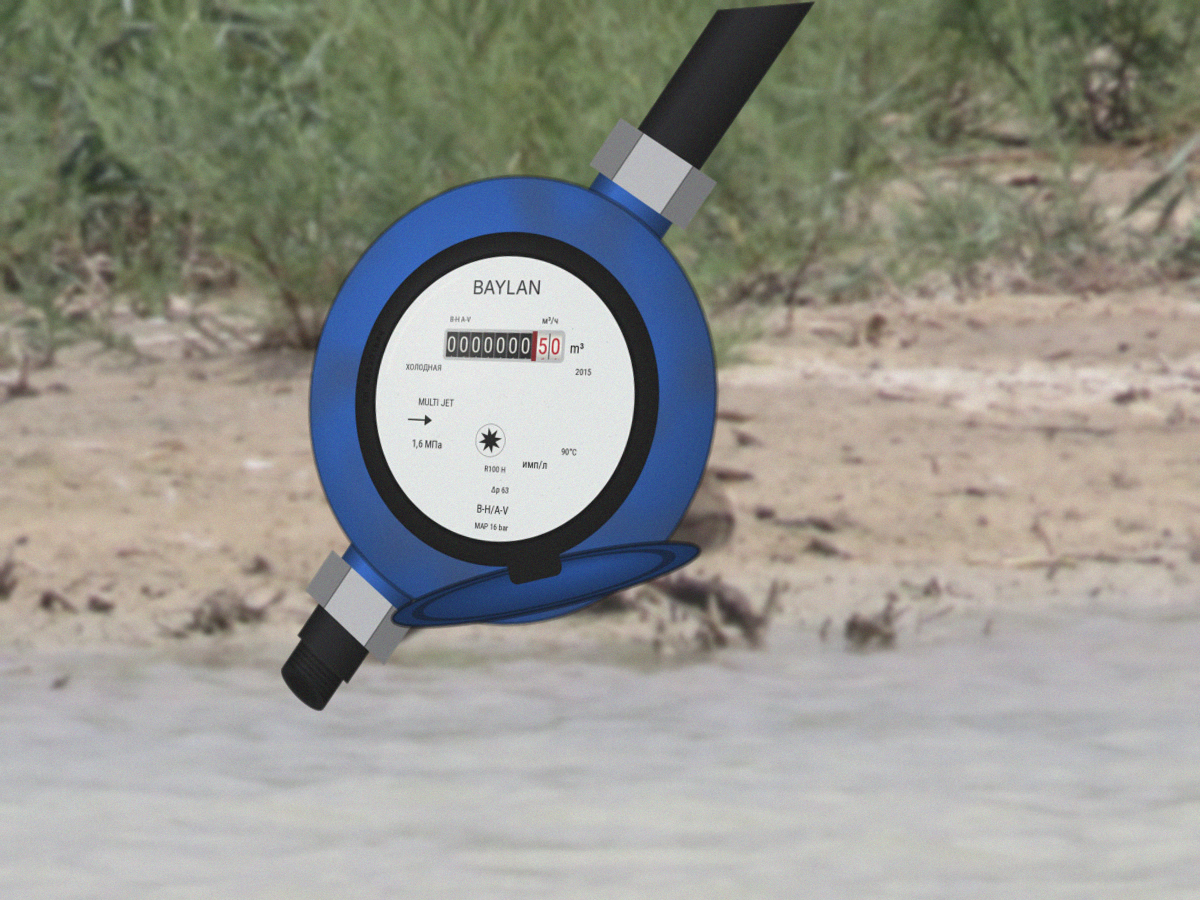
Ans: 0.50
